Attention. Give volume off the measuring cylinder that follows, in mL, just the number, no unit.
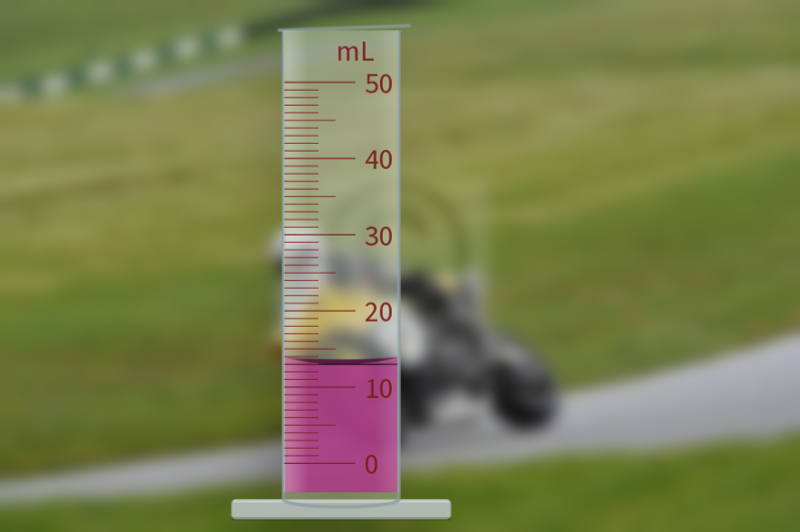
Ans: 13
